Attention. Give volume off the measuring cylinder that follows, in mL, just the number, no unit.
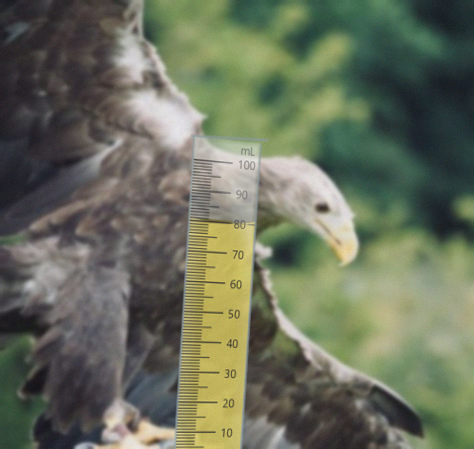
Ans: 80
